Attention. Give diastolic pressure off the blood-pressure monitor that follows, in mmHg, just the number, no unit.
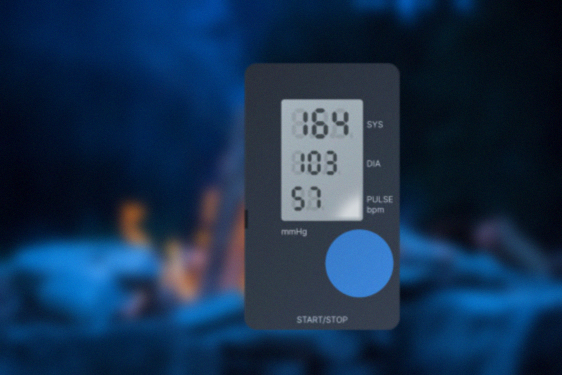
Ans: 103
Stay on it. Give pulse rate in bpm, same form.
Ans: 57
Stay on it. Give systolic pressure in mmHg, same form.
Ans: 164
